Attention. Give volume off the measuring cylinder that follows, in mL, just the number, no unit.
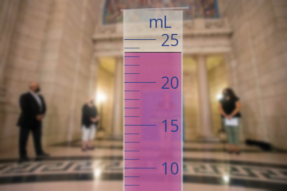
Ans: 23.5
